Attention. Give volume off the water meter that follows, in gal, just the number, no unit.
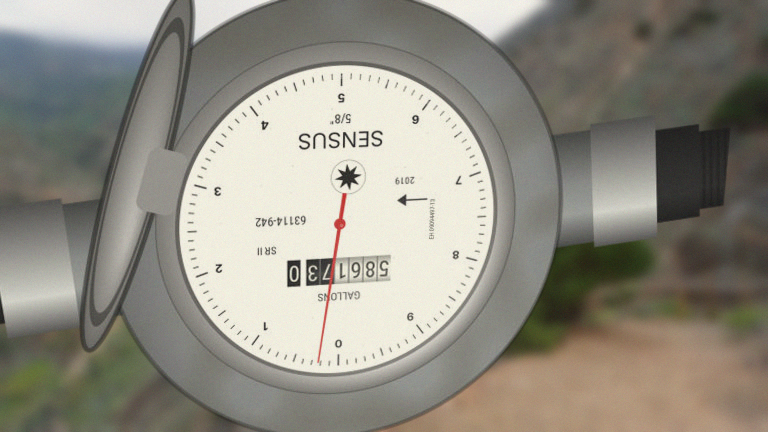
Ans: 5861730.2
